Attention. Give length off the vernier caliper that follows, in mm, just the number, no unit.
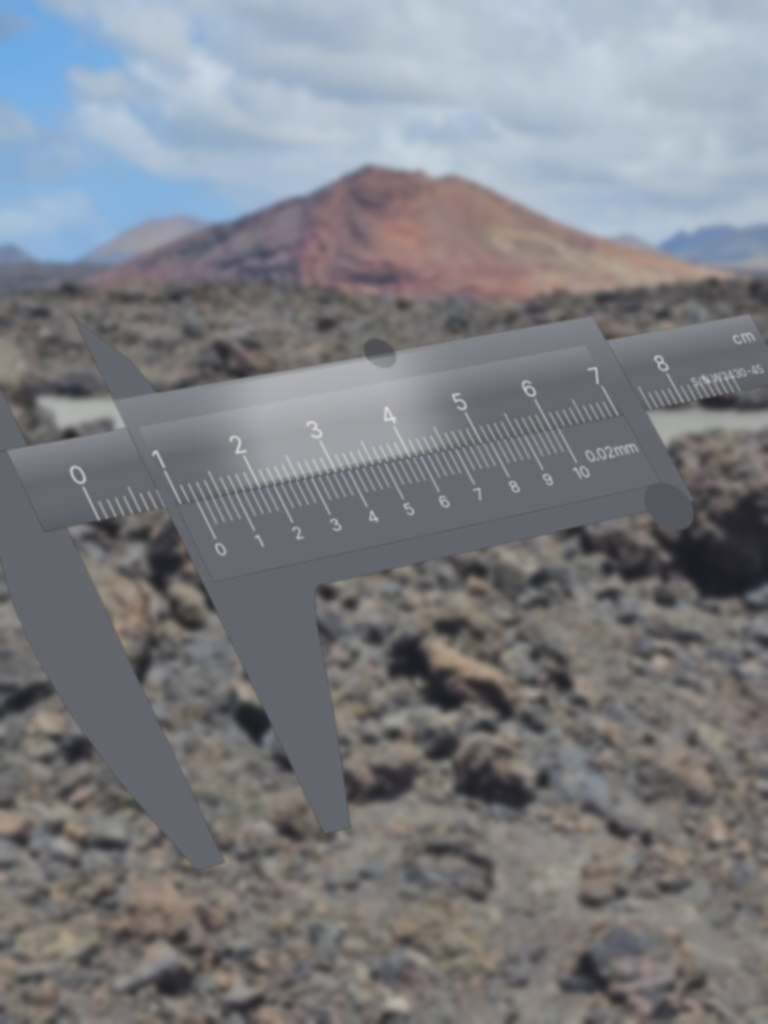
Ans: 12.0
